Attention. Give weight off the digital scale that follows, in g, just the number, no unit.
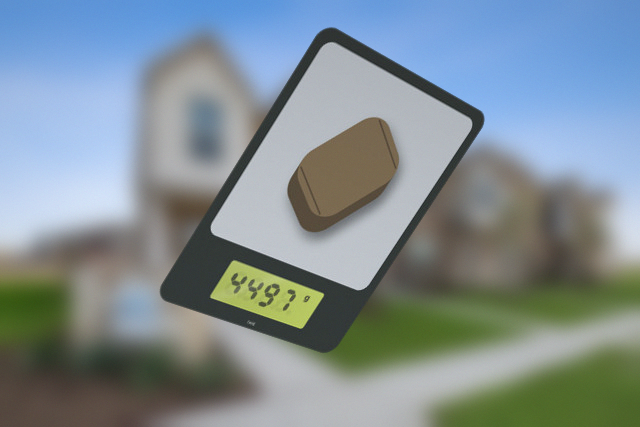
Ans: 4497
